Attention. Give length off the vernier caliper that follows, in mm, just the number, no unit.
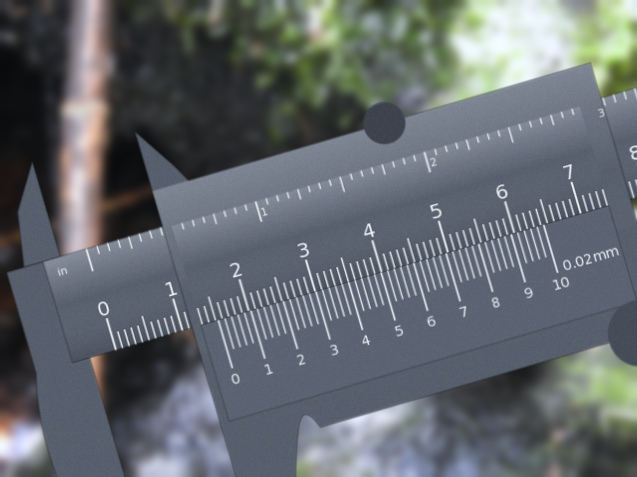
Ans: 15.4
